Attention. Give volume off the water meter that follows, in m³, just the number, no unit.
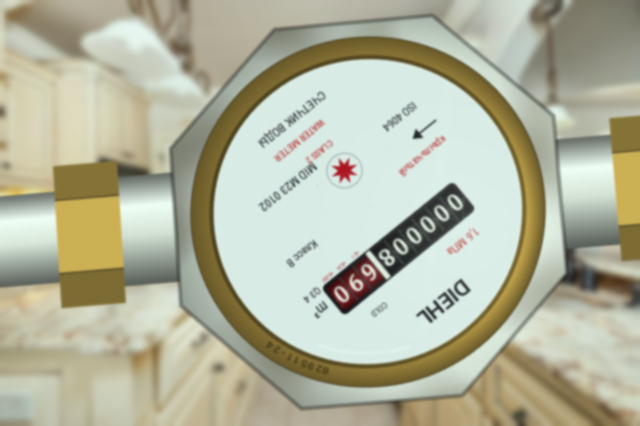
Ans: 8.690
